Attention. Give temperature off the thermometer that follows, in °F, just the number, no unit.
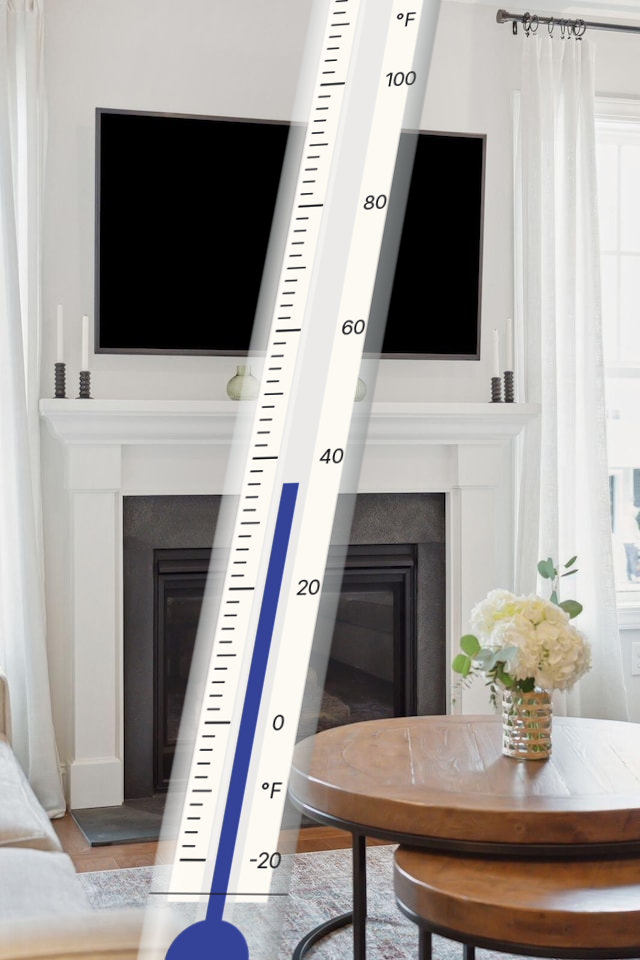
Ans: 36
